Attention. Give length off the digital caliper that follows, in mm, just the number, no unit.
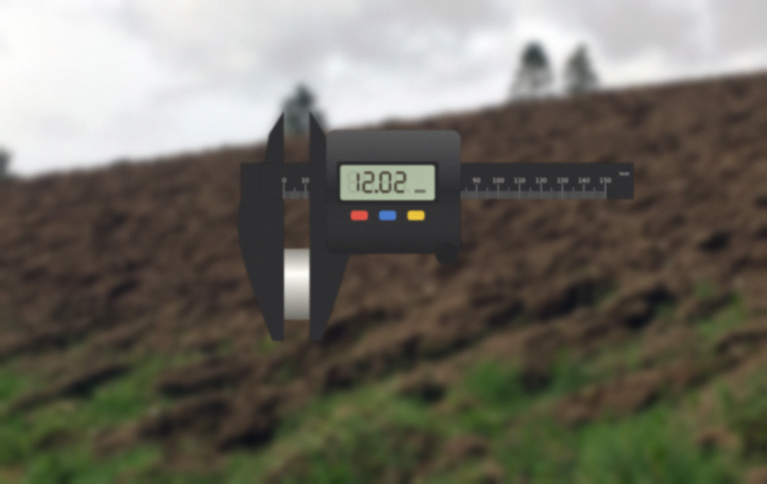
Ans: 12.02
